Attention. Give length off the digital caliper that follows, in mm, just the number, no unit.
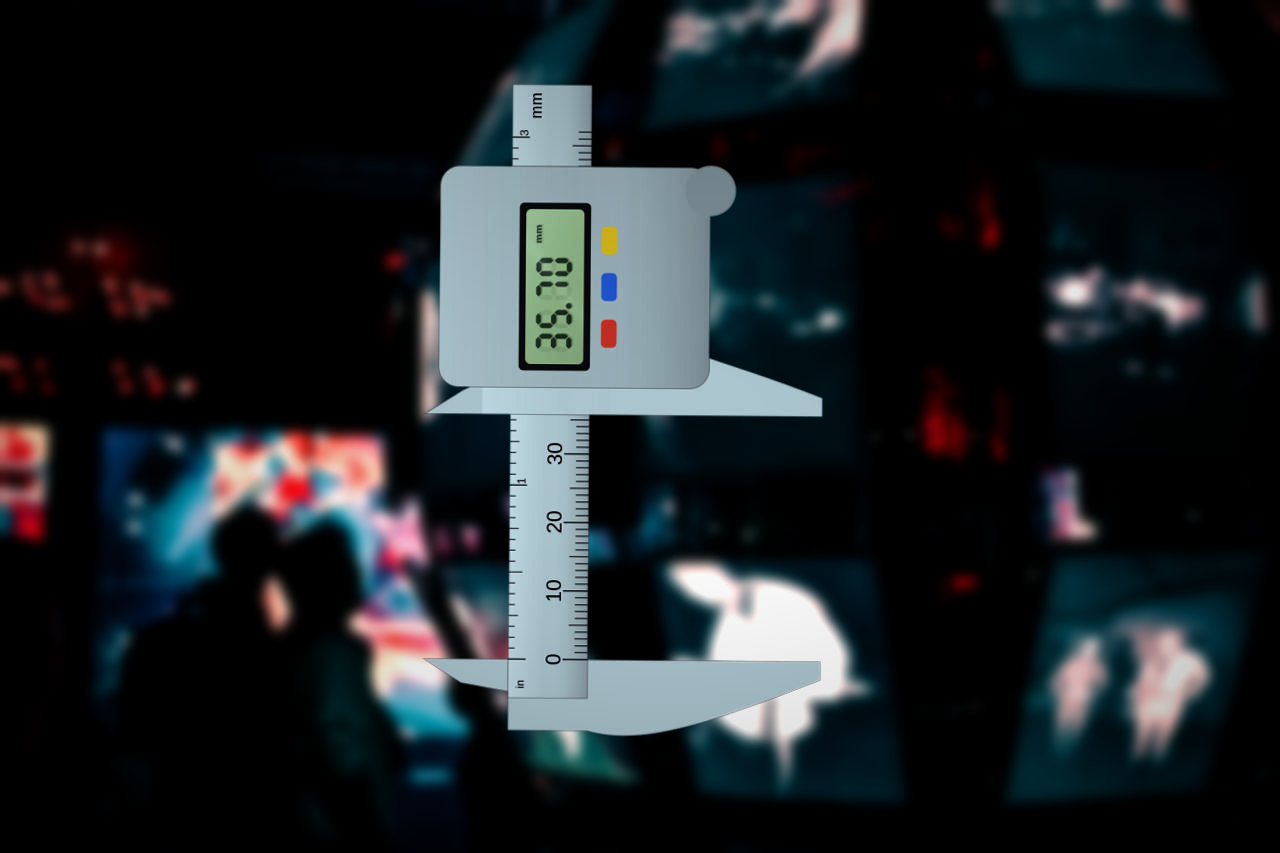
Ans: 35.70
